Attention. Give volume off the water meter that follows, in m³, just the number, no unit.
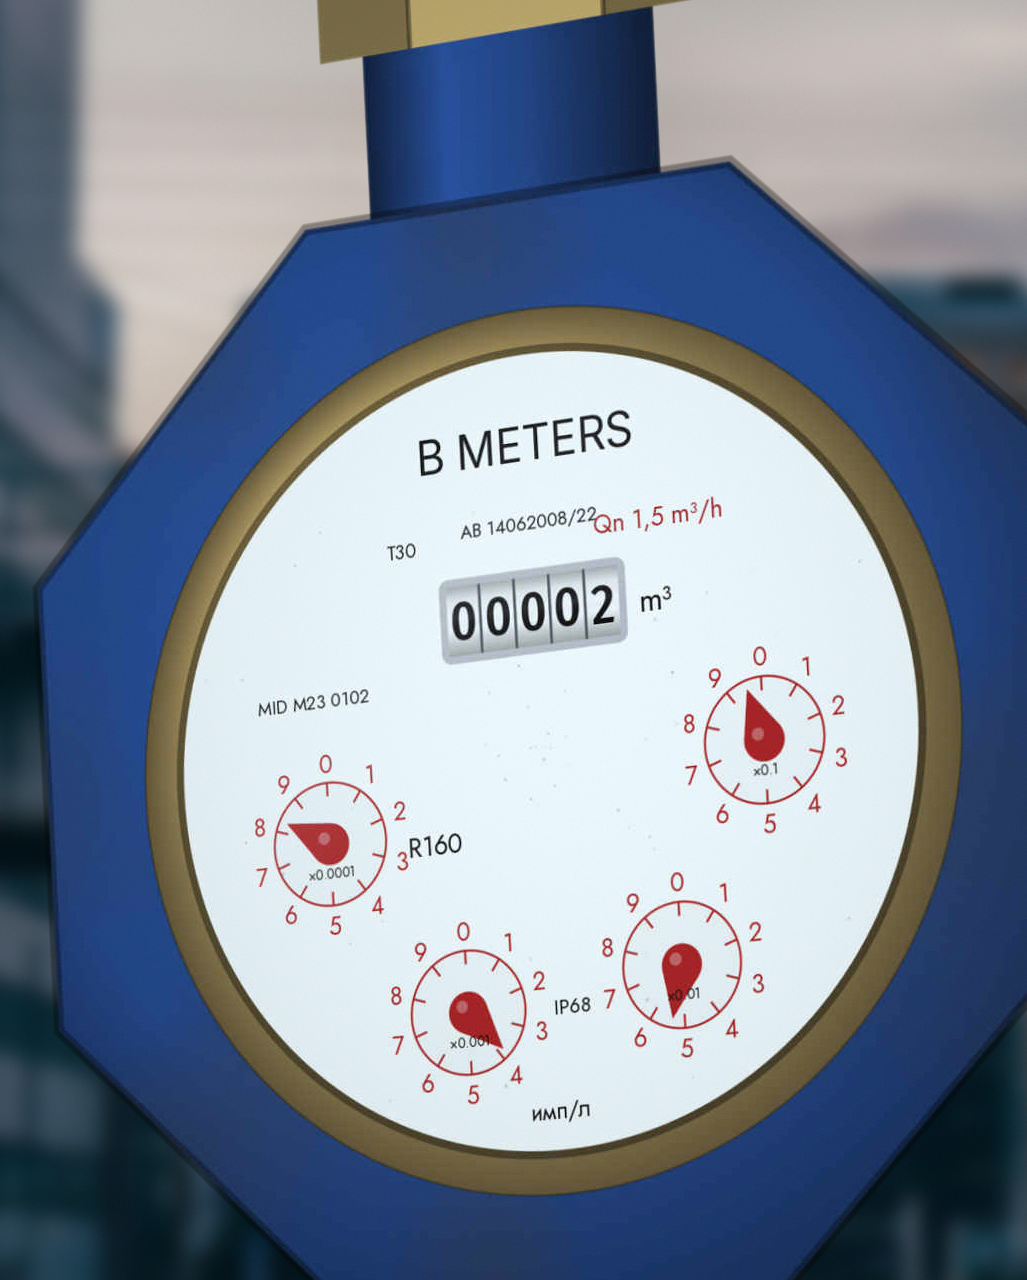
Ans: 1.9538
